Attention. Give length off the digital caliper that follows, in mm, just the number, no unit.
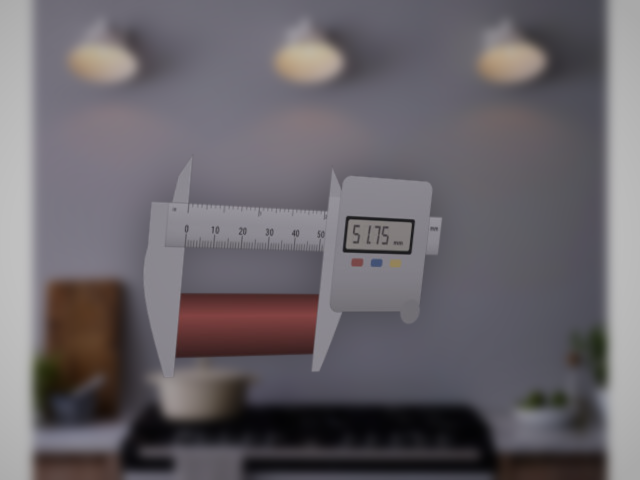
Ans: 51.75
